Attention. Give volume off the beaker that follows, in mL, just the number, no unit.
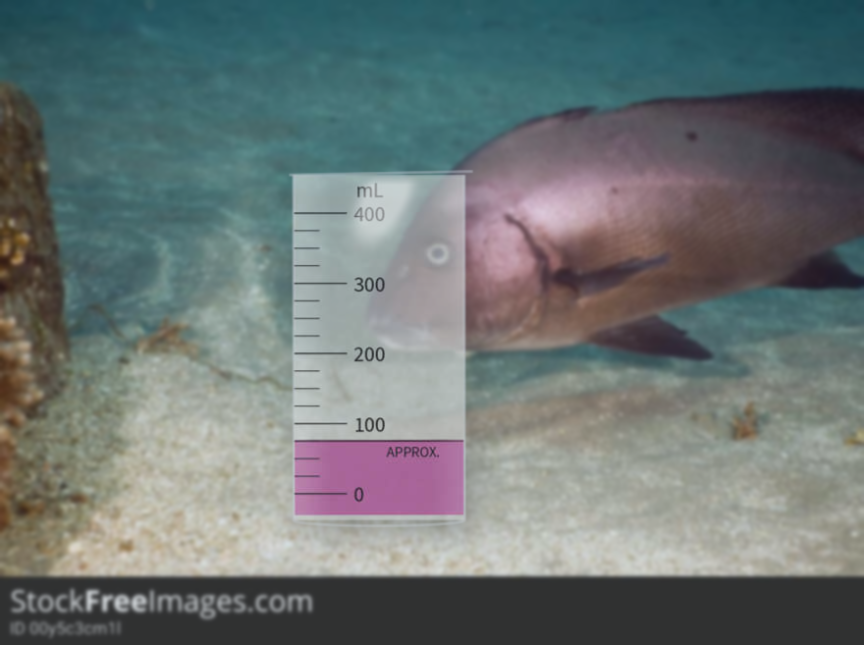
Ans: 75
